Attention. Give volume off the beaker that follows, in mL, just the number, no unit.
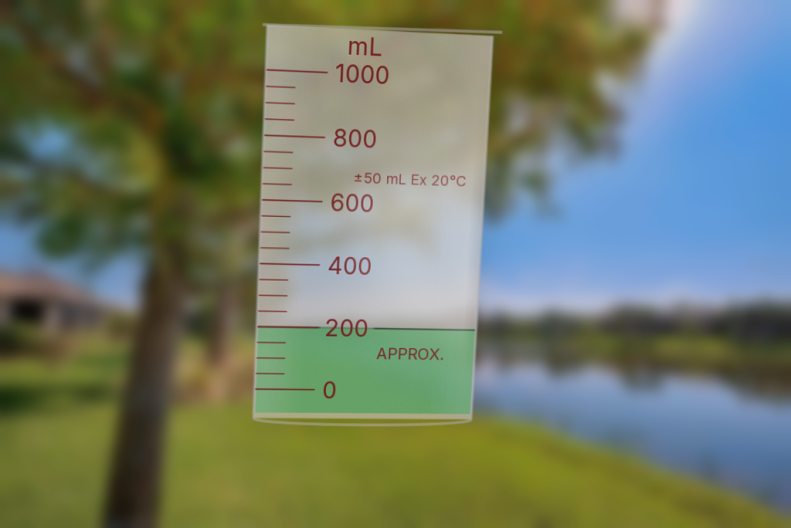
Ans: 200
